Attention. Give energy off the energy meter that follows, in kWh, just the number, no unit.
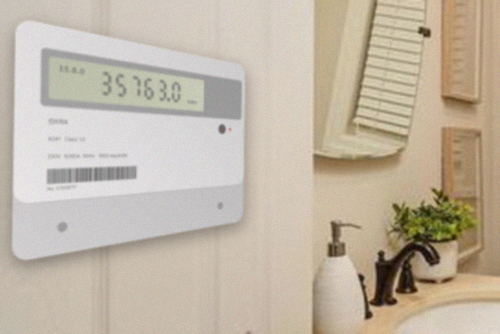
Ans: 35763.0
